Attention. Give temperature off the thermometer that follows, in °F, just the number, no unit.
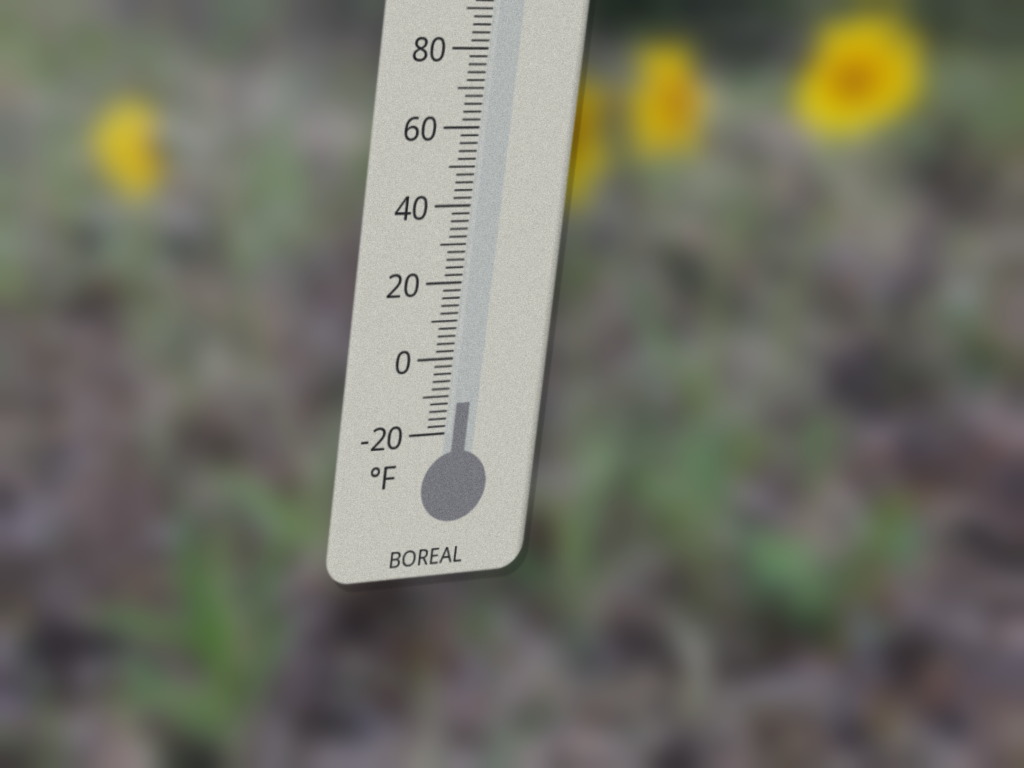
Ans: -12
